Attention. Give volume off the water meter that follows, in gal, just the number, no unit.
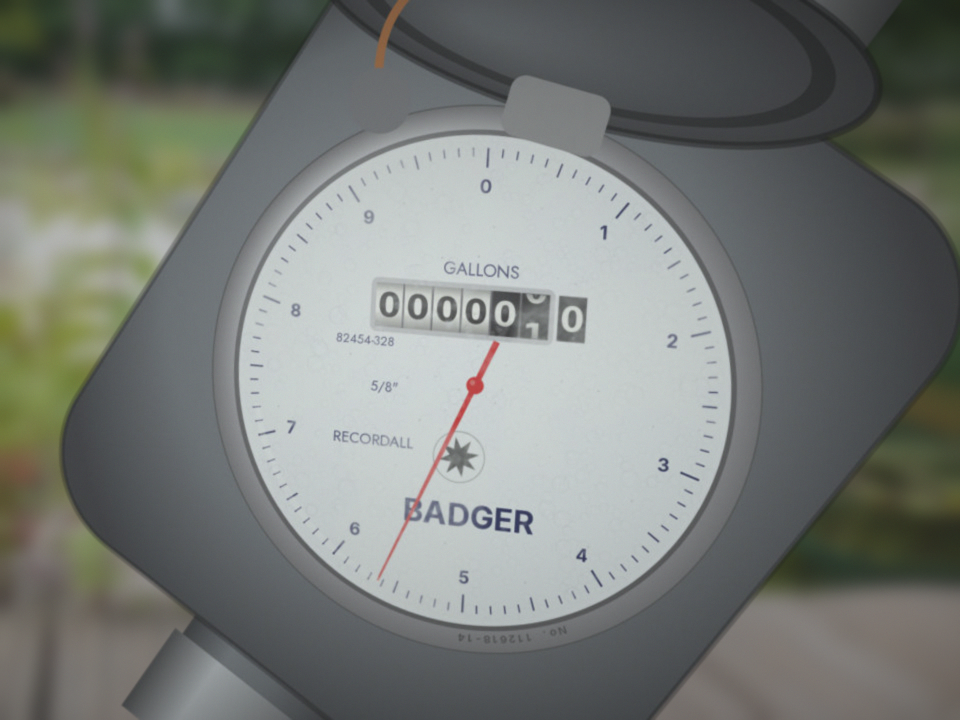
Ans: 5.6
